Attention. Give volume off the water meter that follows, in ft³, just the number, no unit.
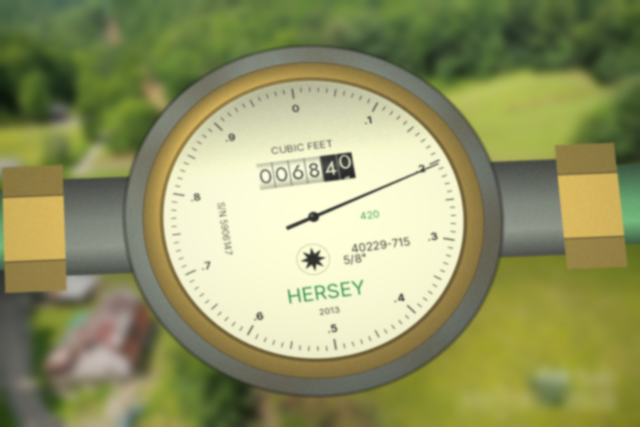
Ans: 6840.20
